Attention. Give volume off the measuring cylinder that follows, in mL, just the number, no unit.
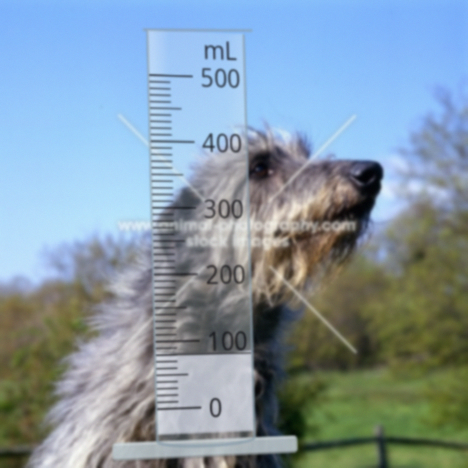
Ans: 80
